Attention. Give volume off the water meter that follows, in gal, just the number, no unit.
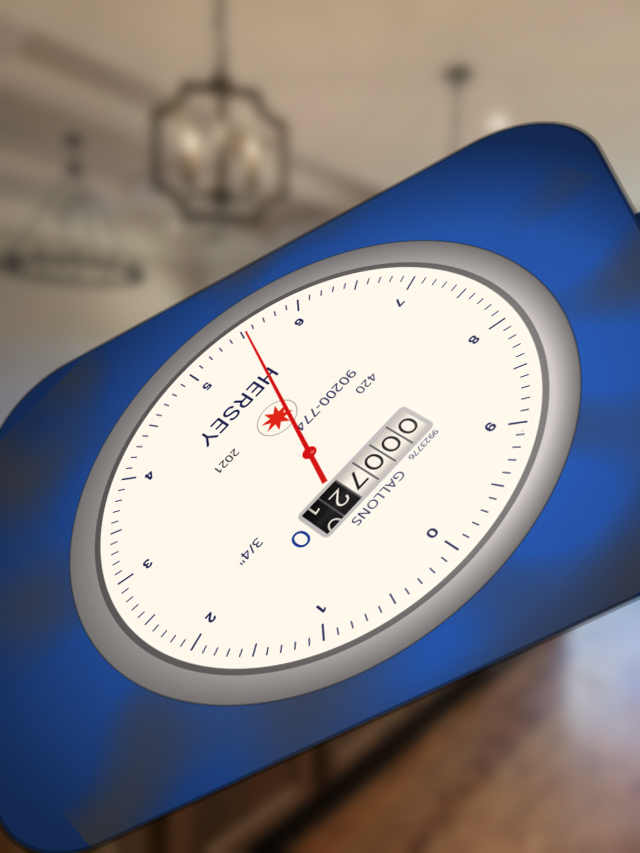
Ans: 7205.5
